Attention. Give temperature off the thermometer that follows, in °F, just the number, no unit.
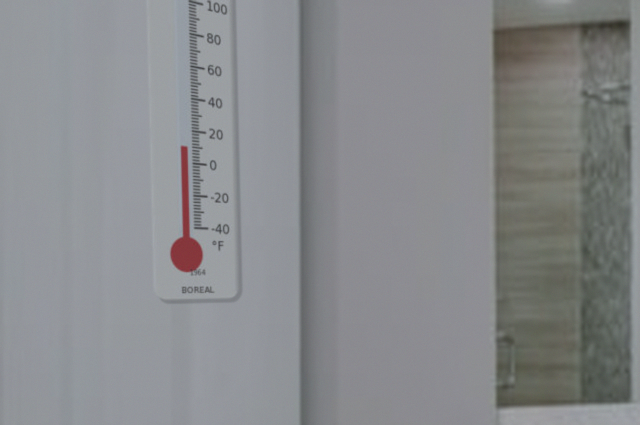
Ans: 10
